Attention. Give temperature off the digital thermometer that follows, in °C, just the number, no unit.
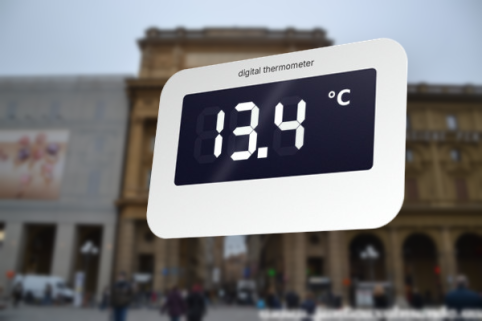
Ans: 13.4
